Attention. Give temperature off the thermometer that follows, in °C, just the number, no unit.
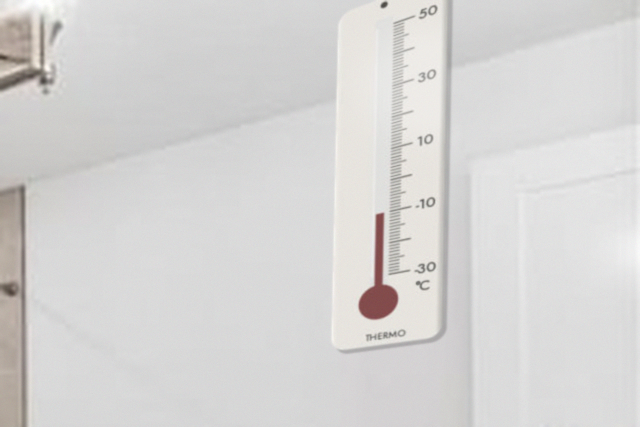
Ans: -10
